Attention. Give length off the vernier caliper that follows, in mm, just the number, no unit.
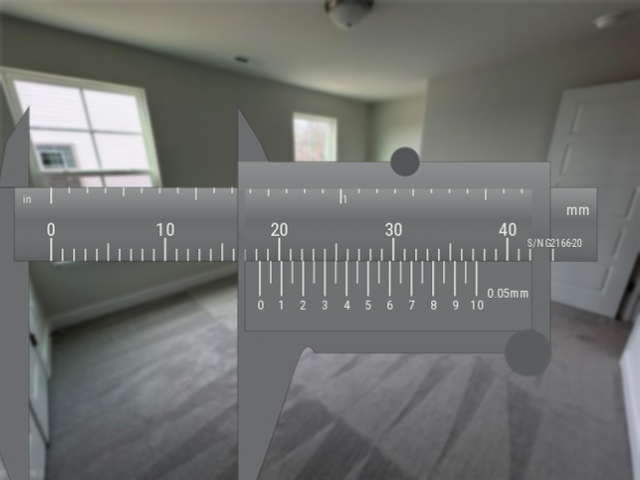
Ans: 18.3
